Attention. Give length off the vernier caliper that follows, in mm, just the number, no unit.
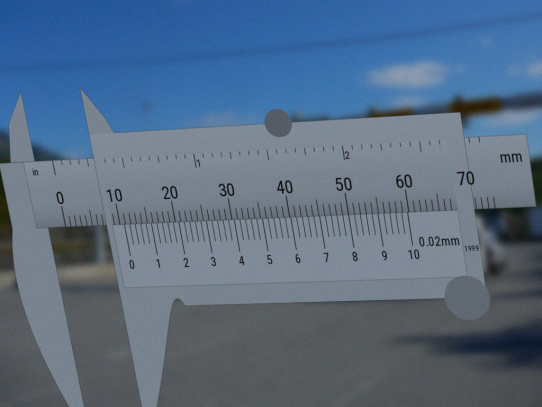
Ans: 10.8
